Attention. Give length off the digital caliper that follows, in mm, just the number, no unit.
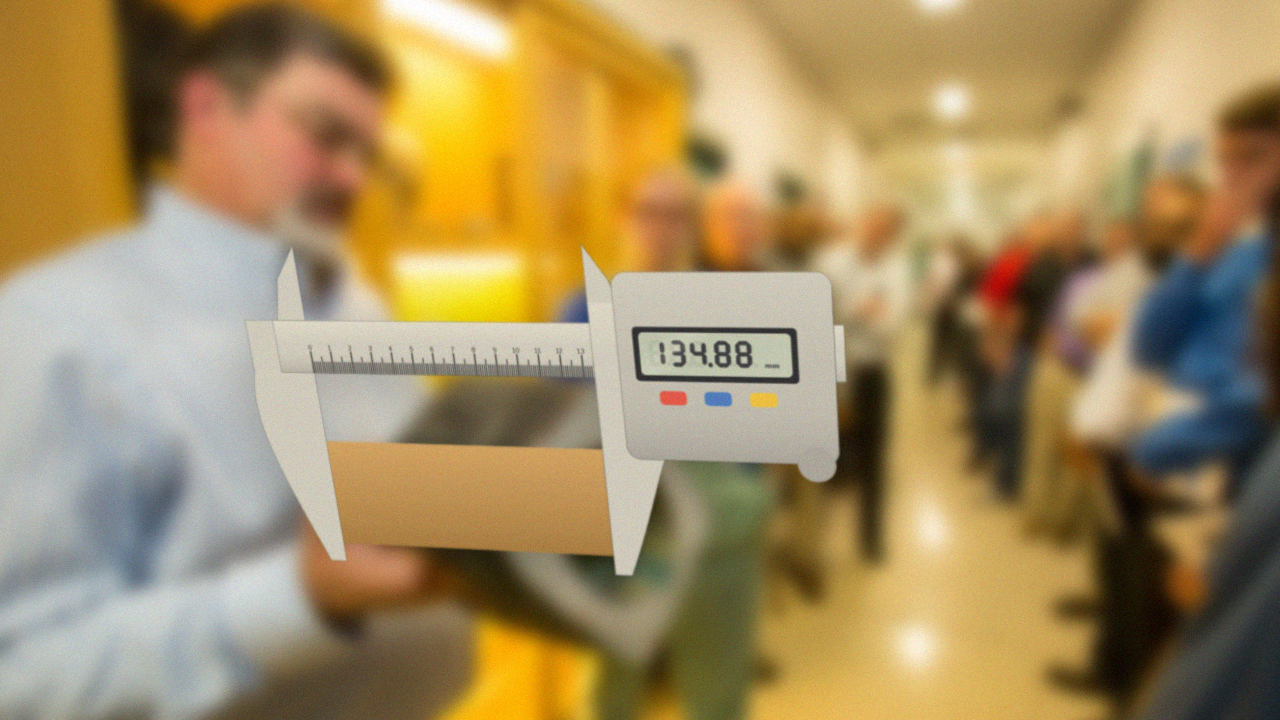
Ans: 134.88
